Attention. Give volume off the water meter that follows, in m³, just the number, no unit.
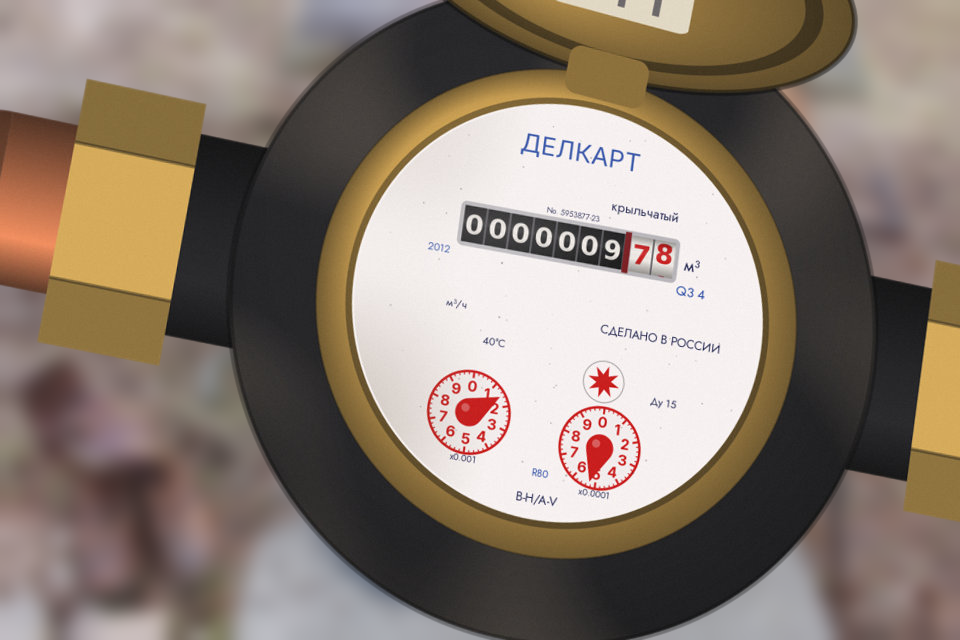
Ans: 9.7815
